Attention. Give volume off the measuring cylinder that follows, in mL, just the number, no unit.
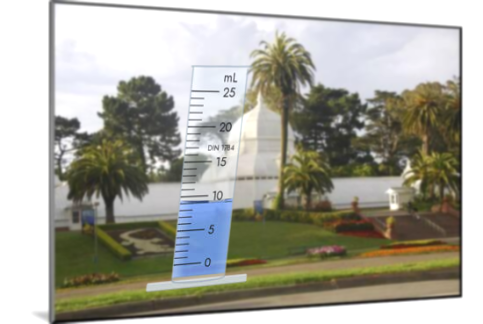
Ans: 9
